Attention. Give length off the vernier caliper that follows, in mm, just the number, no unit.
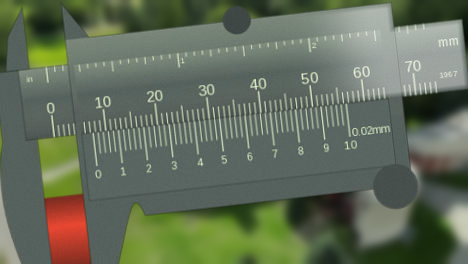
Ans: 7.5
